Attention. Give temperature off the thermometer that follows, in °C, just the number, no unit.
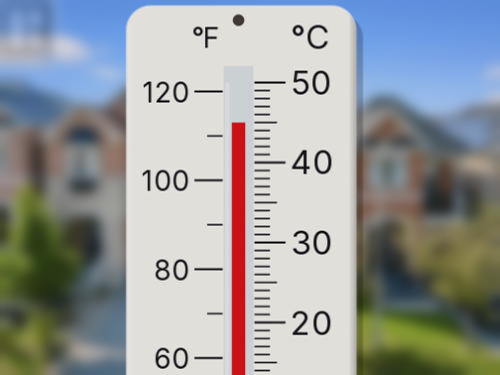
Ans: 45
